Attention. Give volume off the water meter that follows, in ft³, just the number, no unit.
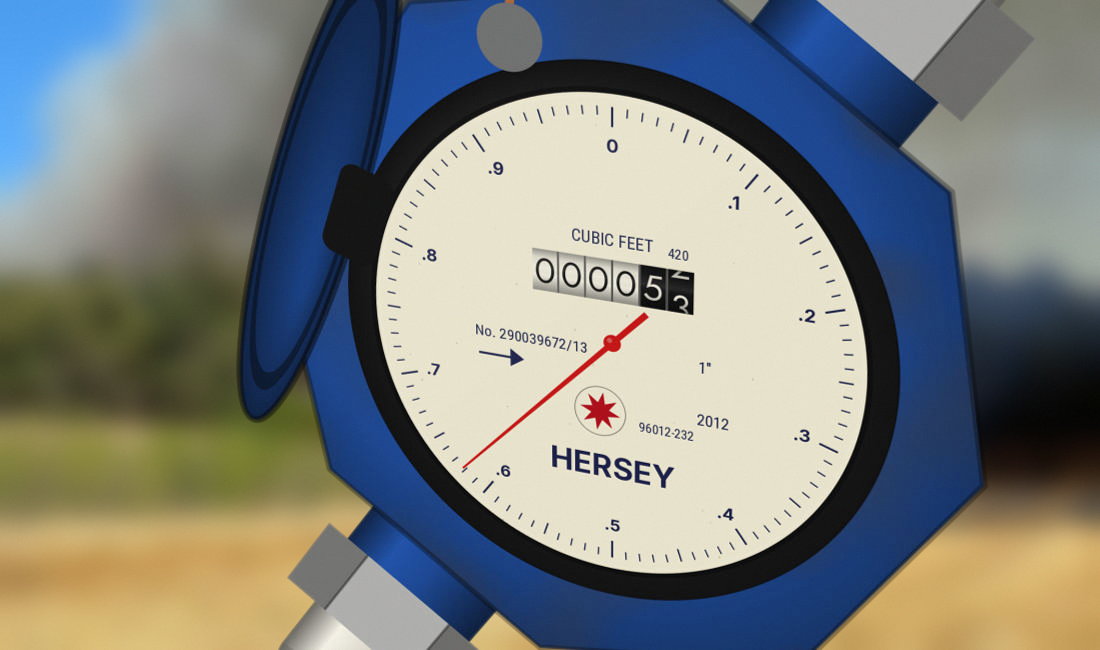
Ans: 52.62
